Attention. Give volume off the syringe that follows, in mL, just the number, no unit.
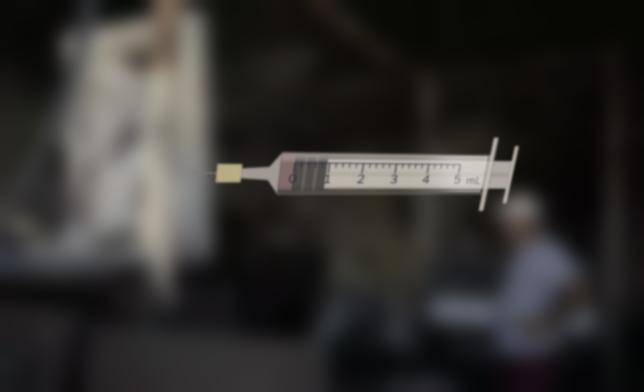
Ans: 0
